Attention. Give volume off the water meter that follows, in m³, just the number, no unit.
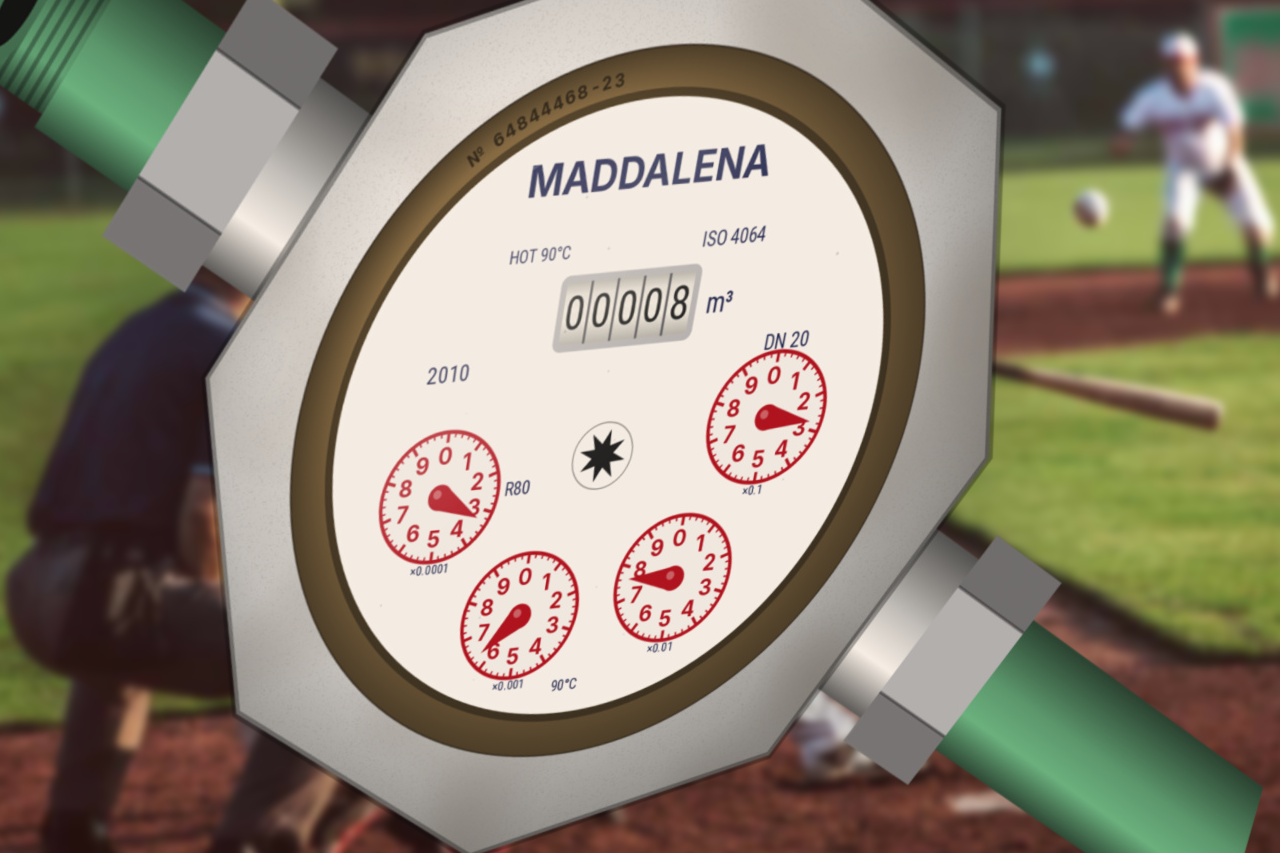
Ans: 8.2763
